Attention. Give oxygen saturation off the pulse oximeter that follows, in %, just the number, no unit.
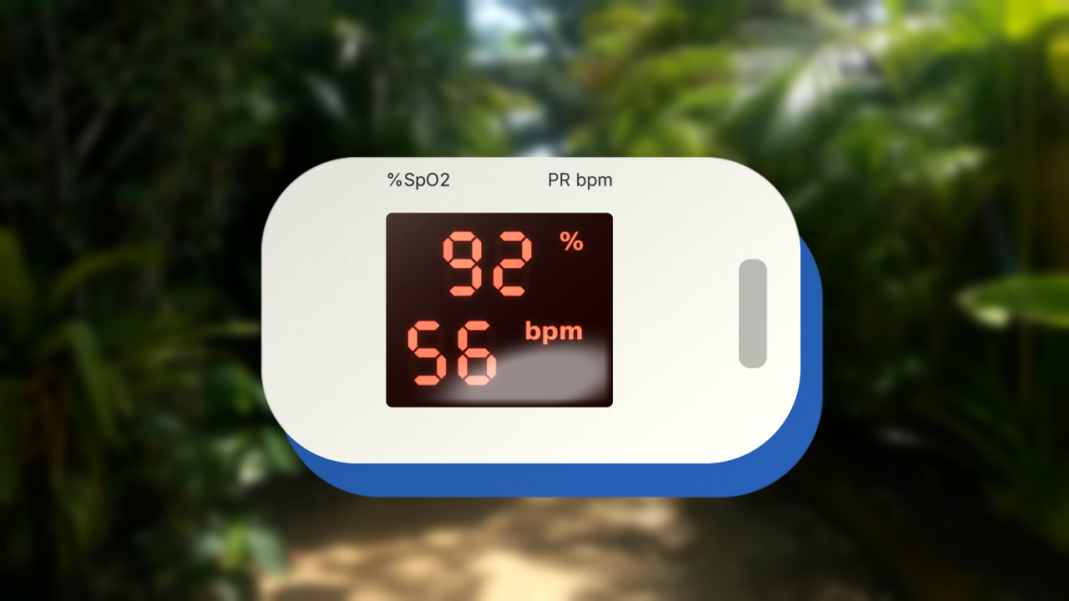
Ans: 92
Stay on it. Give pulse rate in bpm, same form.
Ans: 56
